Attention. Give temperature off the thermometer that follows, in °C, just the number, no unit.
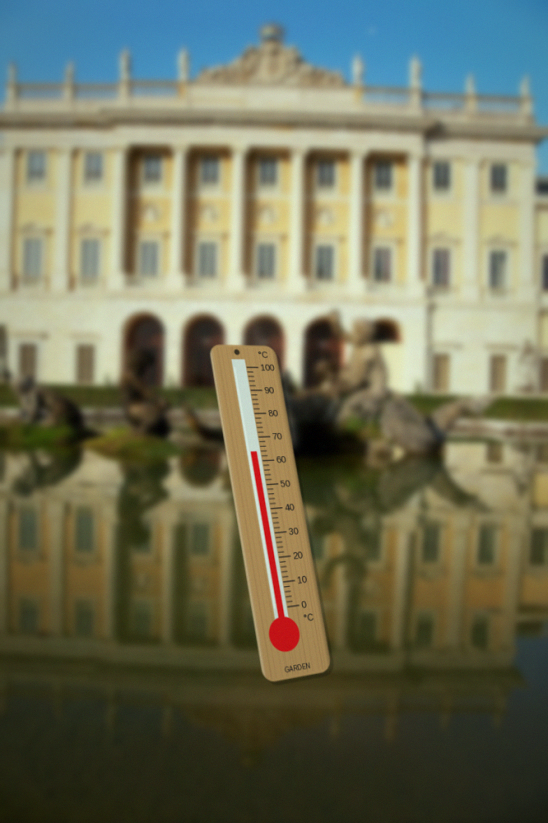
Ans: 64
